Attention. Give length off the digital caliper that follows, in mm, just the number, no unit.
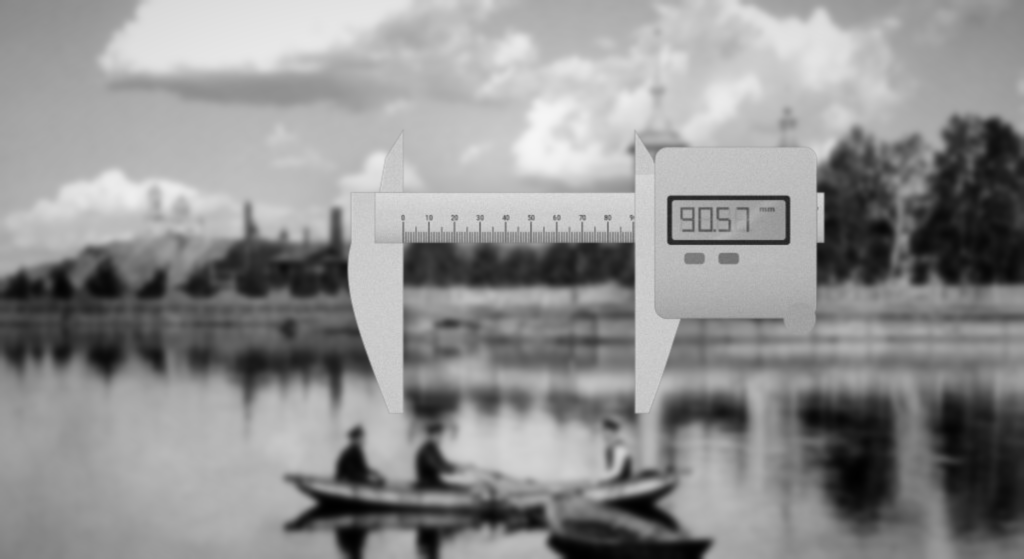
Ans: 90.57
